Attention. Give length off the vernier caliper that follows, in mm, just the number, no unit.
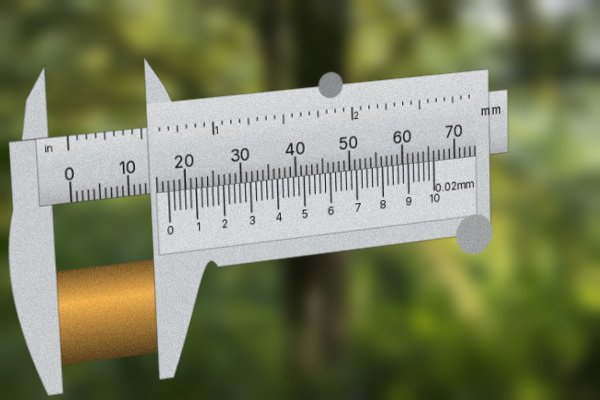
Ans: 17.0
